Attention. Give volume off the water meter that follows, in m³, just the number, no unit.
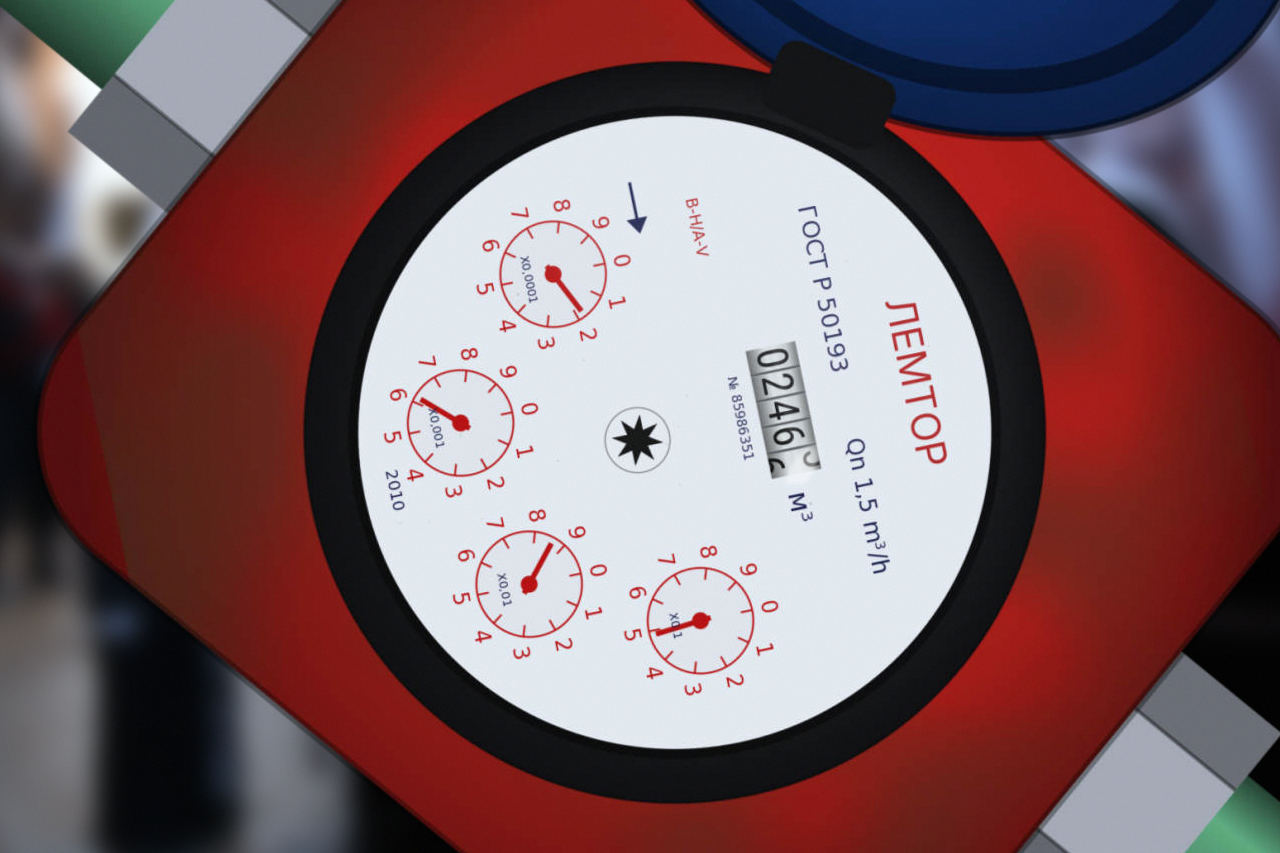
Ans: 2465.4861
